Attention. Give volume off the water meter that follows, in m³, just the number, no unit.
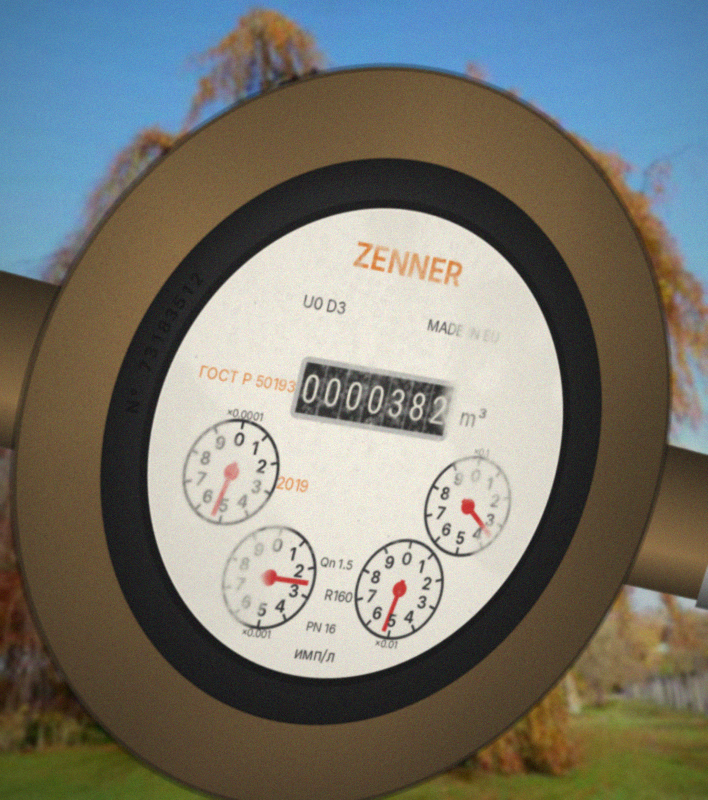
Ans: 382.3525
